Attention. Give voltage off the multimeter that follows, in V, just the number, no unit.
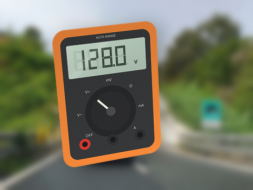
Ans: 128.0
